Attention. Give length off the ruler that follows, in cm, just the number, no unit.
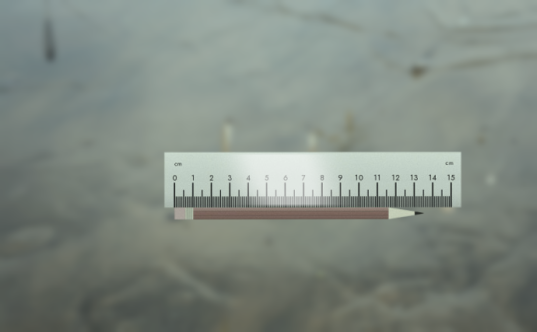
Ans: 13.5
